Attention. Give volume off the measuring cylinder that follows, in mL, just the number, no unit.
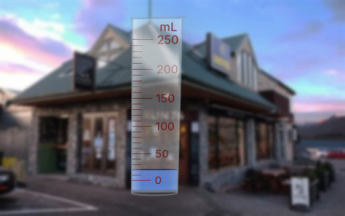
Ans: 20
